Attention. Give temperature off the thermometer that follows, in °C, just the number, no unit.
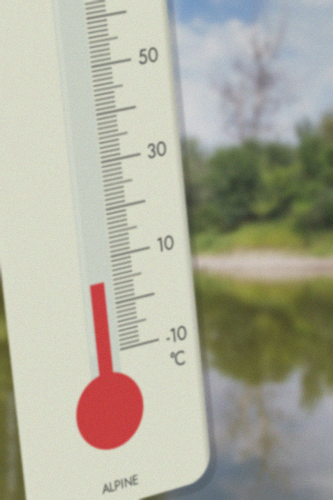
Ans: 5
